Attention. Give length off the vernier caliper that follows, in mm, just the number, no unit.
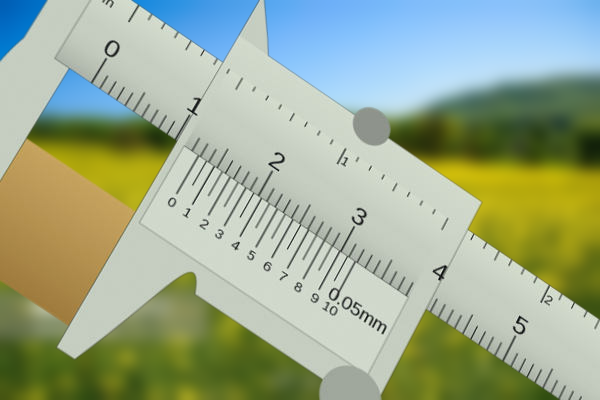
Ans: 12.8
